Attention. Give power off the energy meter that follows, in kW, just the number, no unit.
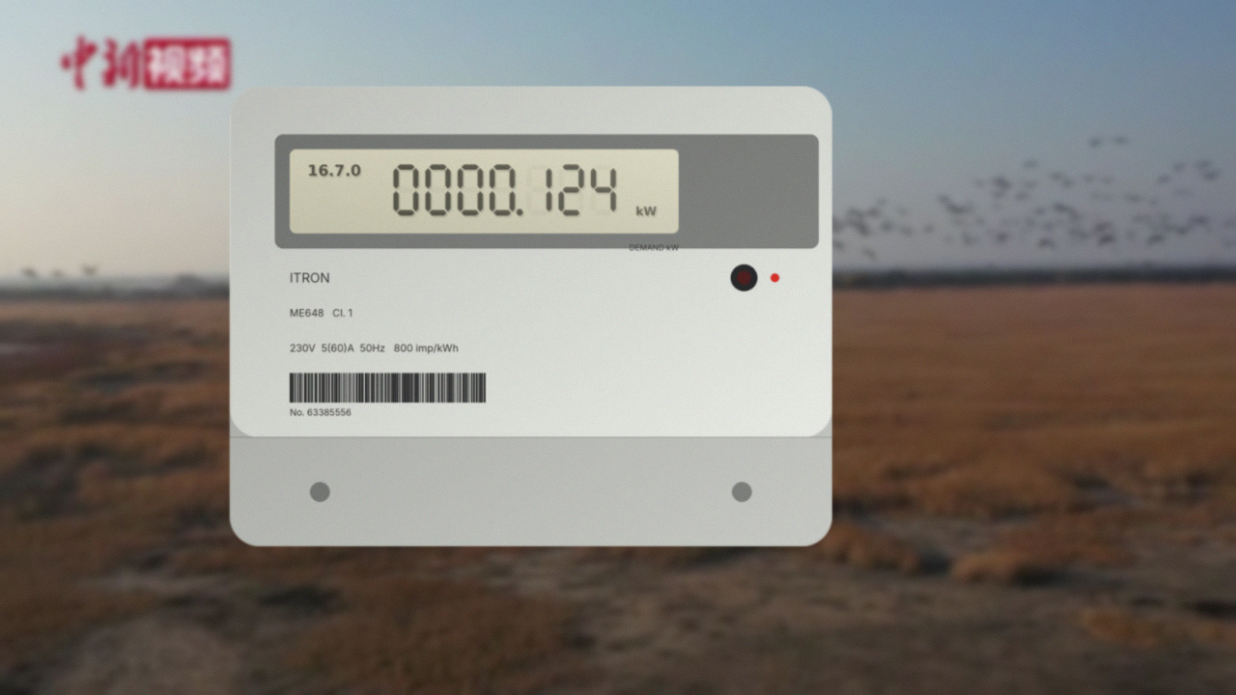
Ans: 0.124
